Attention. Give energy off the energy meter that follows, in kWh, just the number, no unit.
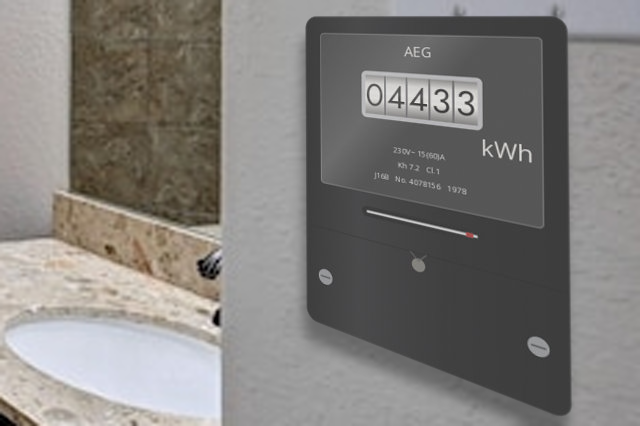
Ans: 4433
